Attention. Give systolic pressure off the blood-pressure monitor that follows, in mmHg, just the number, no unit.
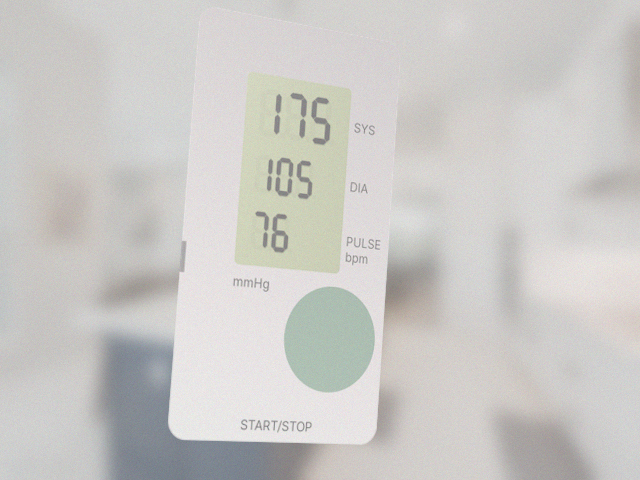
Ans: 175
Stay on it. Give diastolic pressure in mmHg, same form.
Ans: 105
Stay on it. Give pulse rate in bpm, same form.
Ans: 76
